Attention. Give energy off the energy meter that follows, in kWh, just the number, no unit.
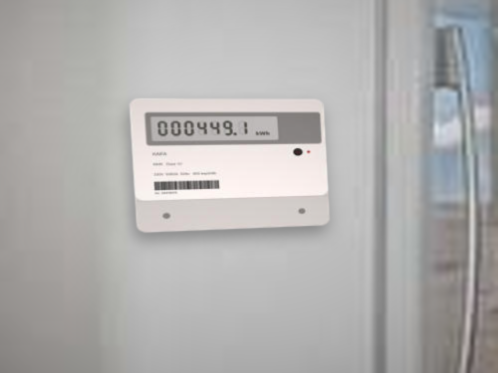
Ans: 449.1
